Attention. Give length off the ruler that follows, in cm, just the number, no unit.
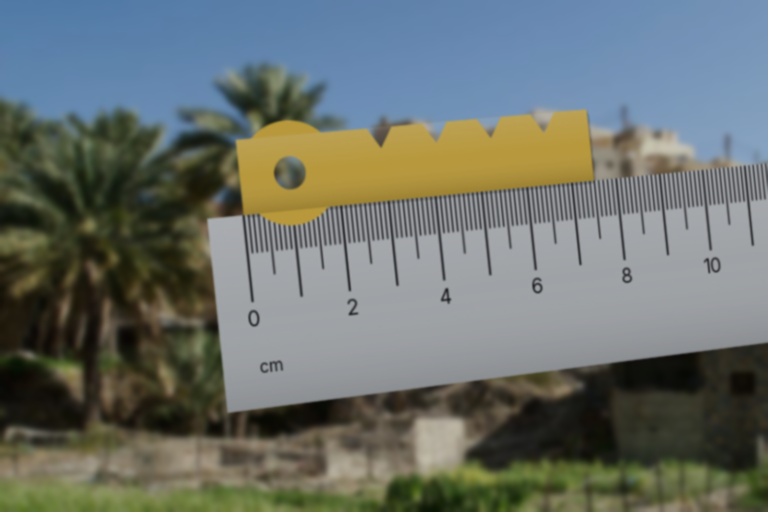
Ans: 7.5
